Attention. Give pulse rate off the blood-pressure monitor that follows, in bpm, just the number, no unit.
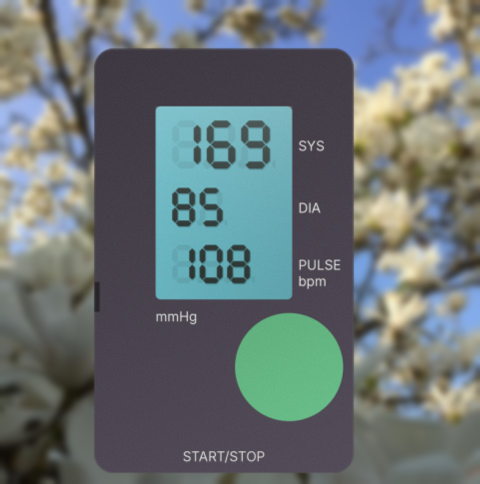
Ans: 108
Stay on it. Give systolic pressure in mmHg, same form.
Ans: 169
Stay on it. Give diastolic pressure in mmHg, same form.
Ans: 85
